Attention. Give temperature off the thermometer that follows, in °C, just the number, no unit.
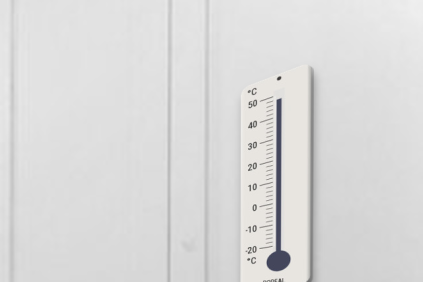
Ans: 48
